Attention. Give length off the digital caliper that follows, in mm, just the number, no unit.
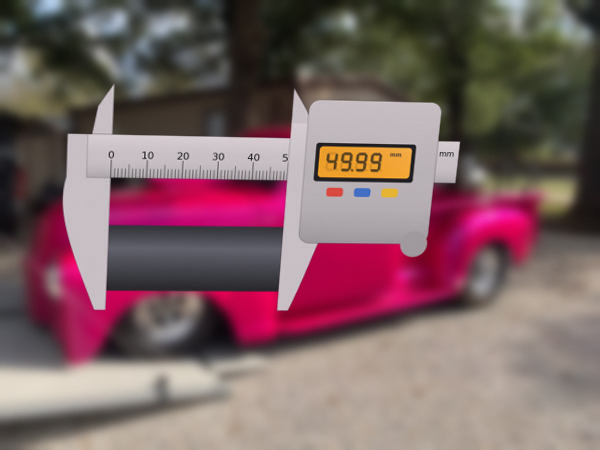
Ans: 49.99
